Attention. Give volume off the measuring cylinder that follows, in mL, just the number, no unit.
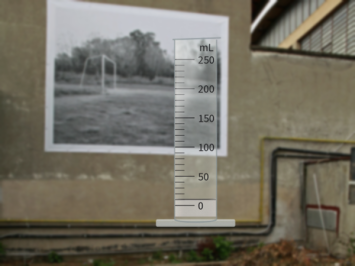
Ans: 10
